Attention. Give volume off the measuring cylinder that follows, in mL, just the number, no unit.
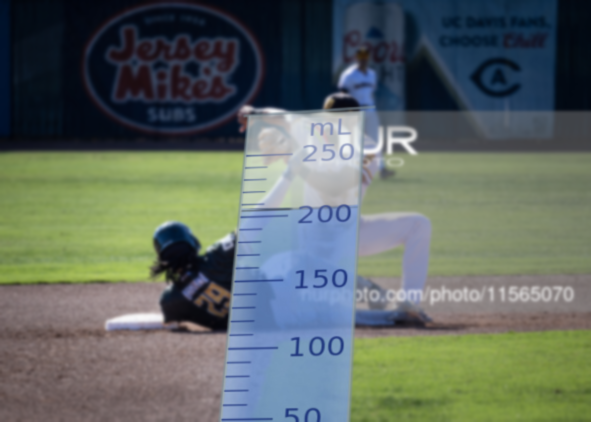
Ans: 205
